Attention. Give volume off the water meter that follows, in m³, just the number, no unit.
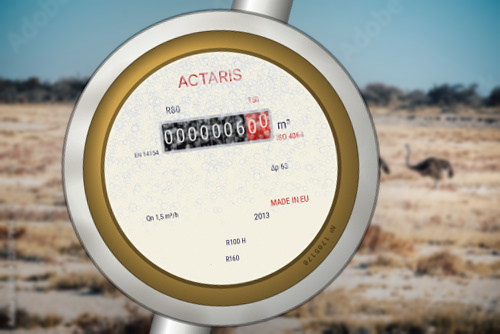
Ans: 6.00
